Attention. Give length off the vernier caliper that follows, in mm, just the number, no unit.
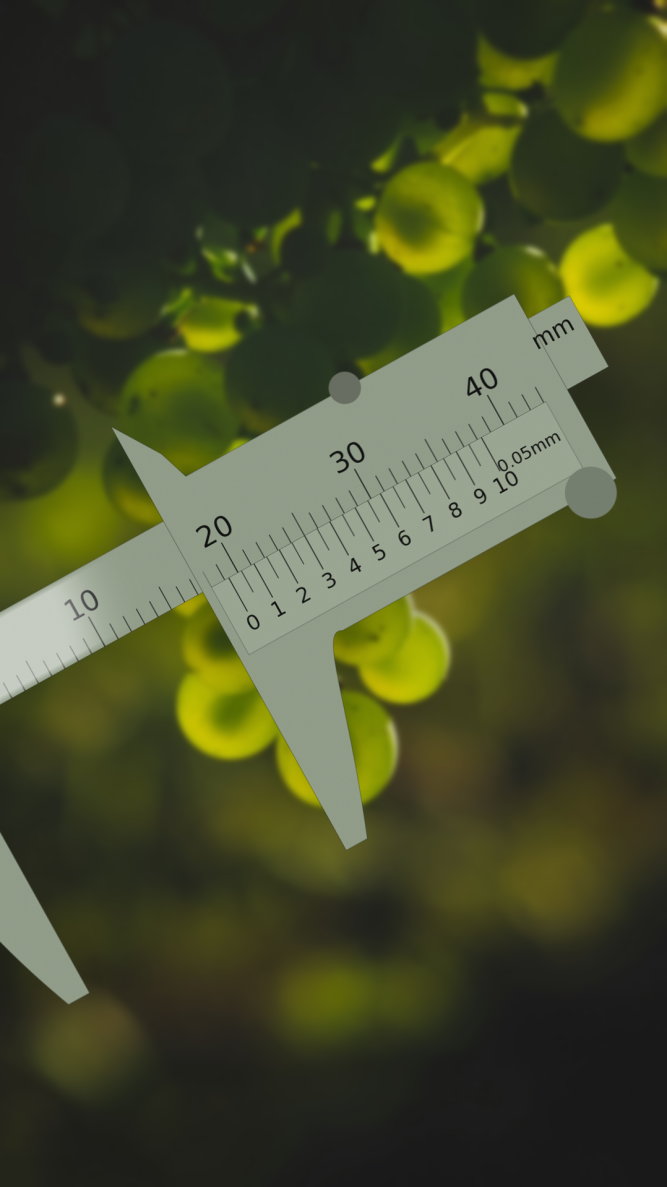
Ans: 19.3
